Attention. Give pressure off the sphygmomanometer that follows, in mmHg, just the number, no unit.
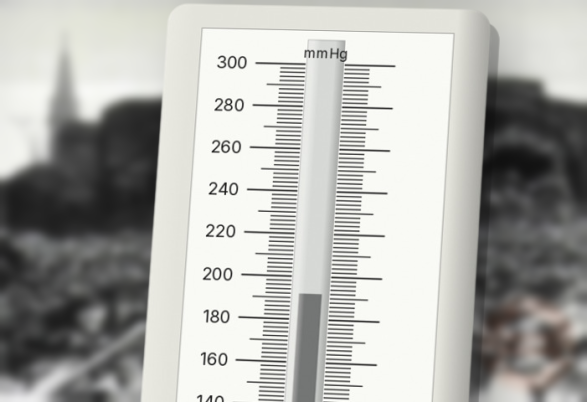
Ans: 192
